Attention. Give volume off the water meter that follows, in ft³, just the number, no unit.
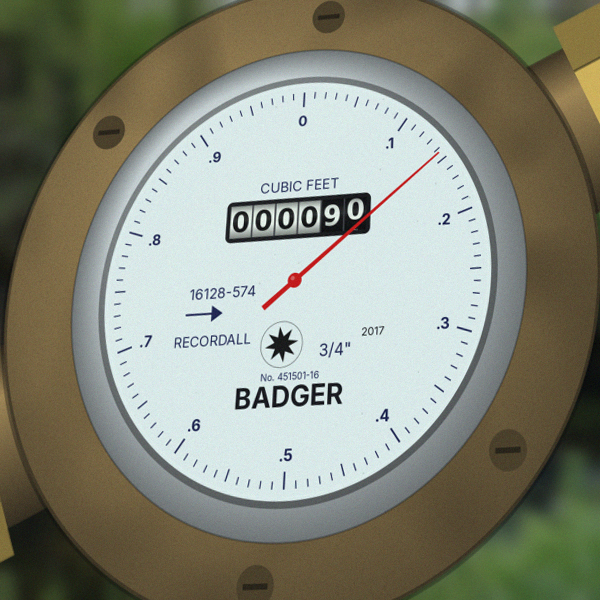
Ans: 90.14
